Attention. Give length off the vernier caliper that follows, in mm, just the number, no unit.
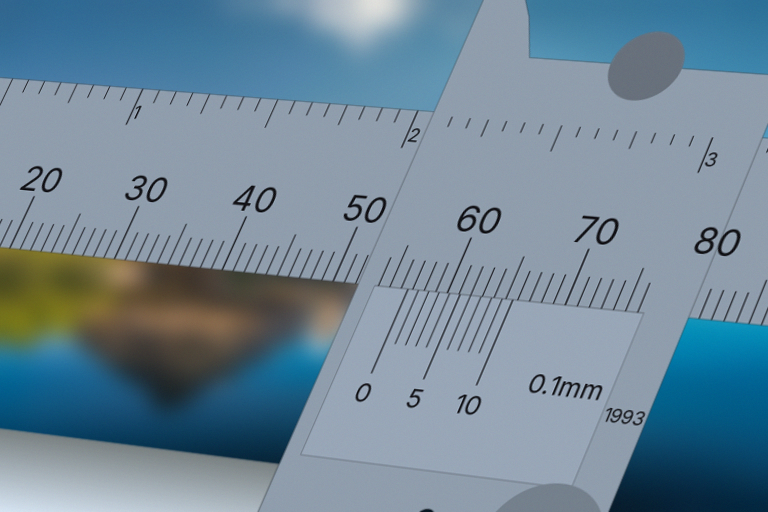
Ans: 56.6
